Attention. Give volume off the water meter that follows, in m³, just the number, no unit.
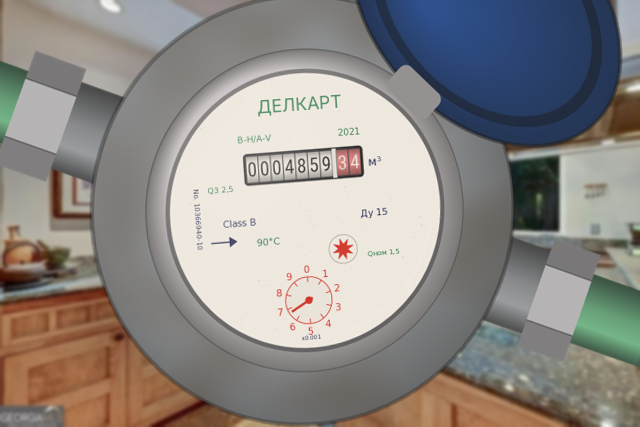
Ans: 4859.346
